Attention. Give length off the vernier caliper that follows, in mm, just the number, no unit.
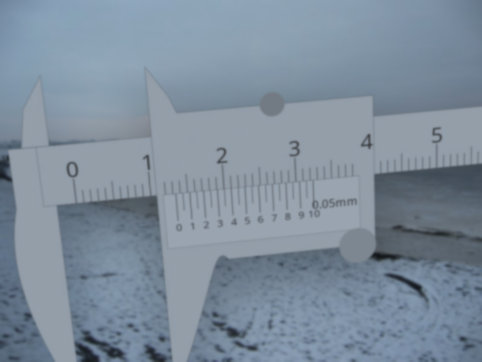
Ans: 13.4
